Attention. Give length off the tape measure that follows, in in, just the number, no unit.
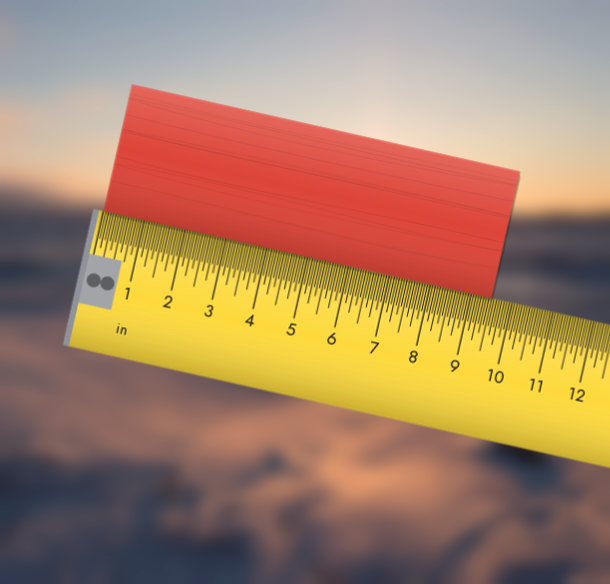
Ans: 9.5
